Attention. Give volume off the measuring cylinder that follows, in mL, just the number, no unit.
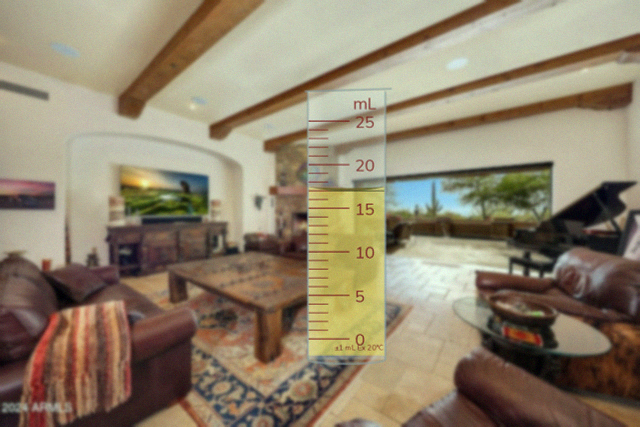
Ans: 17
